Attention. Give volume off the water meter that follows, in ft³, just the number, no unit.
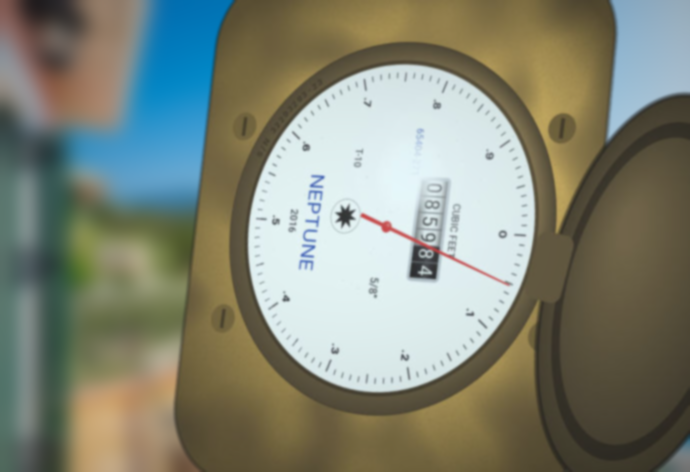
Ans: 85984.05
